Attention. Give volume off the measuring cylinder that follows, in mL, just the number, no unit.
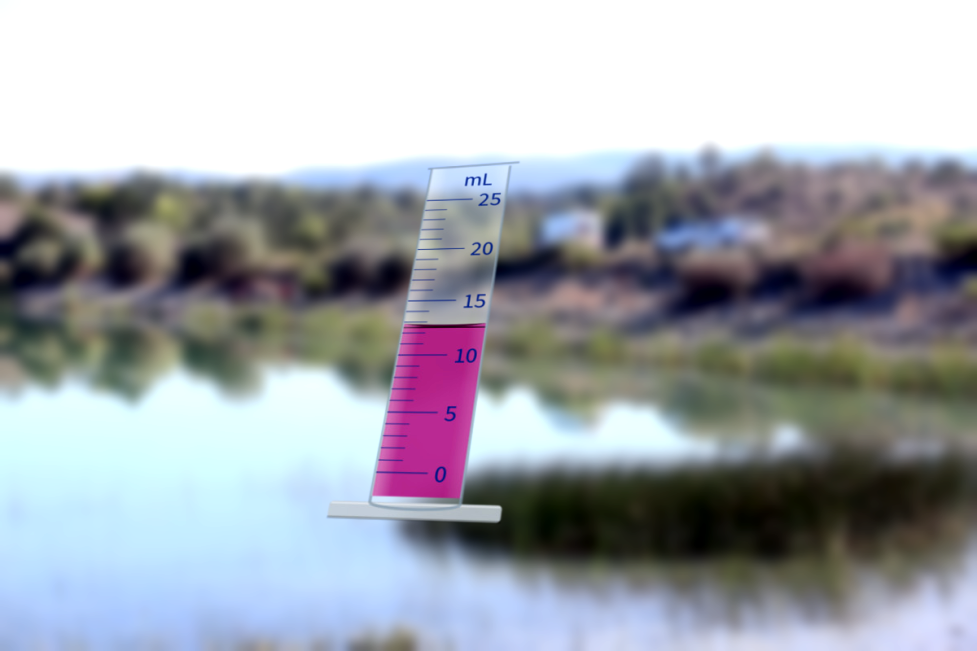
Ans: 12.5
